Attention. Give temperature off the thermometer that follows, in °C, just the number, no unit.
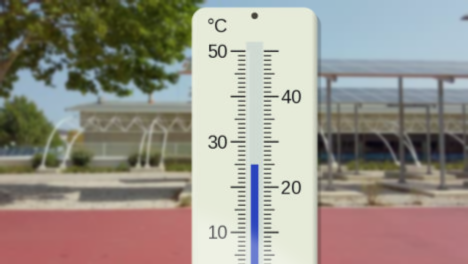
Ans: 25
